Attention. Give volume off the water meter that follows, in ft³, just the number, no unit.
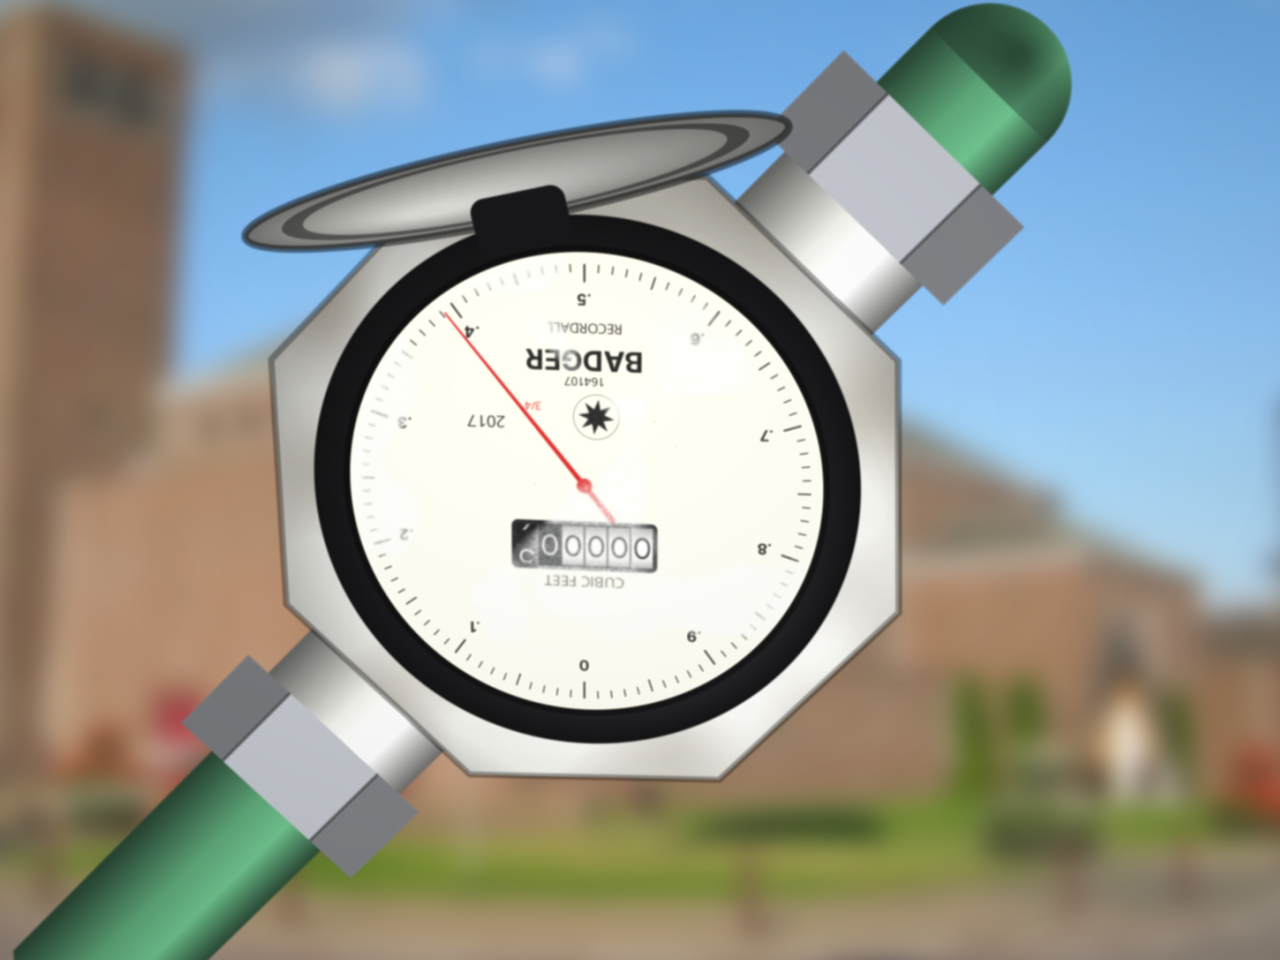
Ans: 5.39
